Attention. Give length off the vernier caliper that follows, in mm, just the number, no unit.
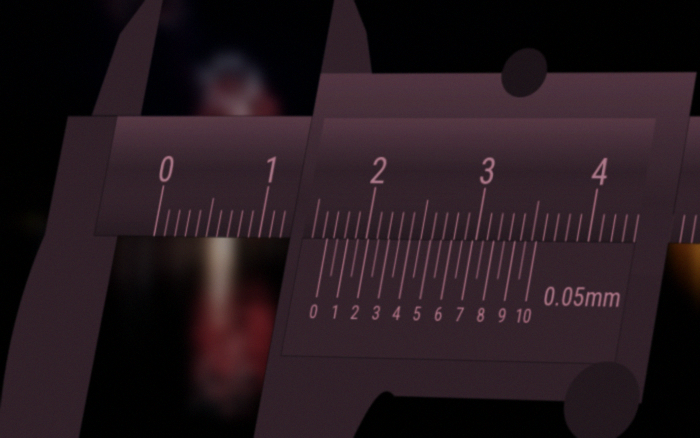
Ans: 16.4
